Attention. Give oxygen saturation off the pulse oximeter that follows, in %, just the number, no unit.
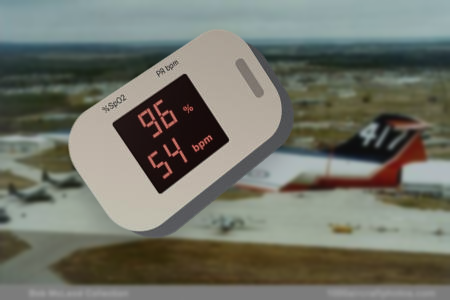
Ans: 96
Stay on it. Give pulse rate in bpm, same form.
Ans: 54
